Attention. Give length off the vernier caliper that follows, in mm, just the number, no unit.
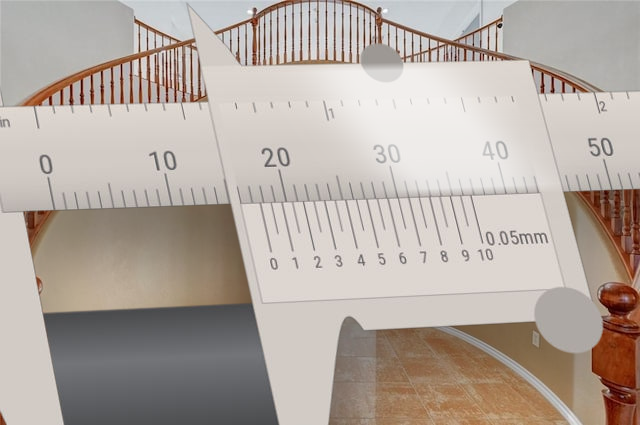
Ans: 17.7
